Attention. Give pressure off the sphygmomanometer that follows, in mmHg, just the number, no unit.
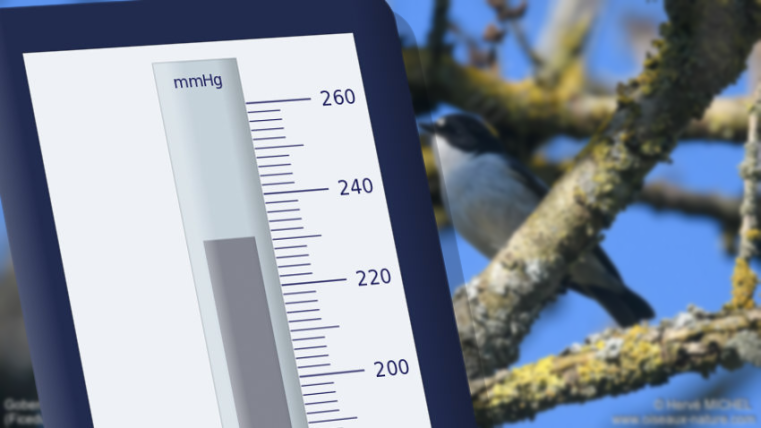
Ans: 231
